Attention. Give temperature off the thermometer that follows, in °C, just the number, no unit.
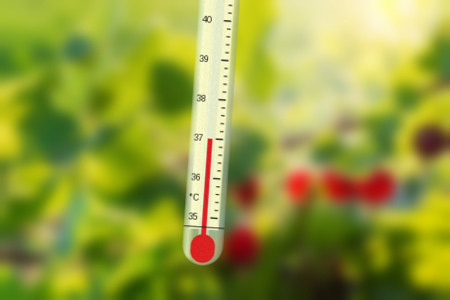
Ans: 37
